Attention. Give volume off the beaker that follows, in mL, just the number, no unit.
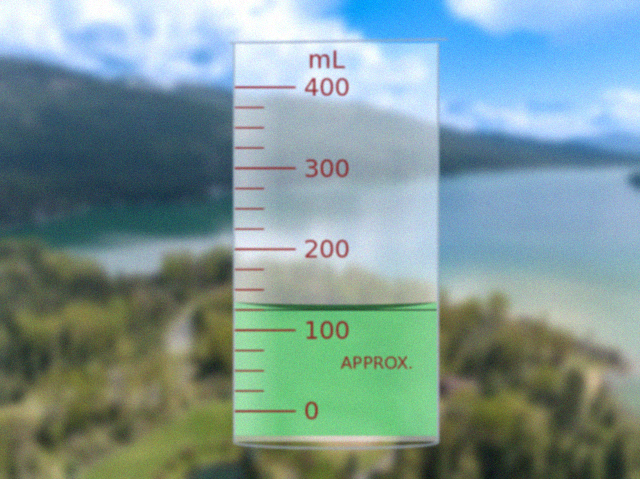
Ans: 125
